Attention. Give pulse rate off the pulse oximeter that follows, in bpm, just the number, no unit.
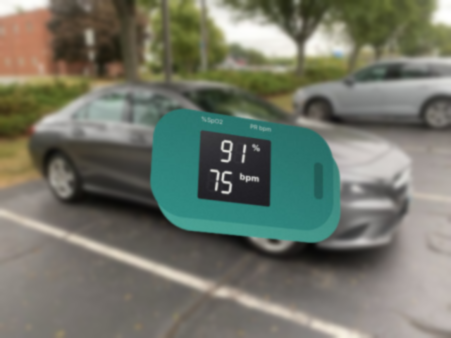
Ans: 75
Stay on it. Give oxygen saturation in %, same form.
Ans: 91
